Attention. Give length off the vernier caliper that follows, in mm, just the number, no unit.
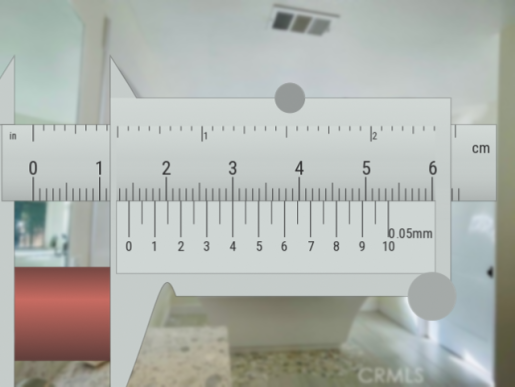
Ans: 14.4
